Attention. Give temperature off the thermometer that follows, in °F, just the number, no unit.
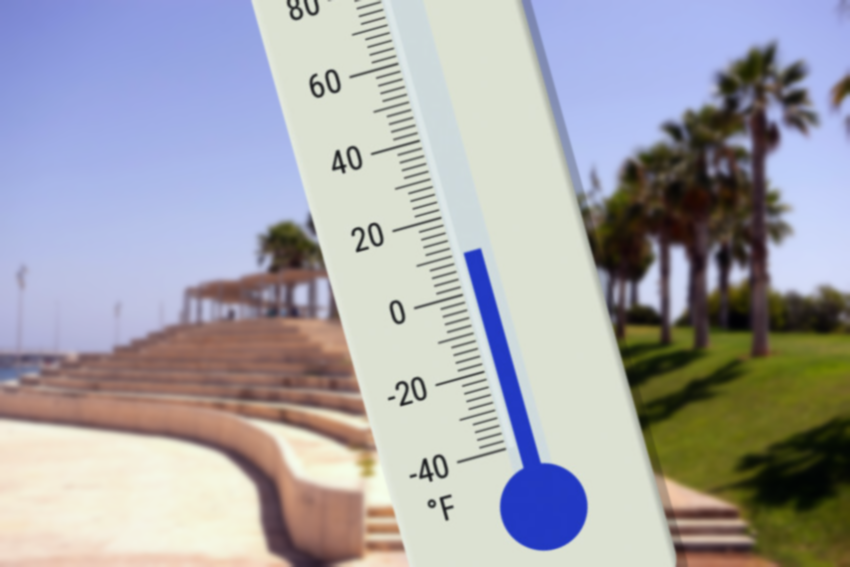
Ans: 10
